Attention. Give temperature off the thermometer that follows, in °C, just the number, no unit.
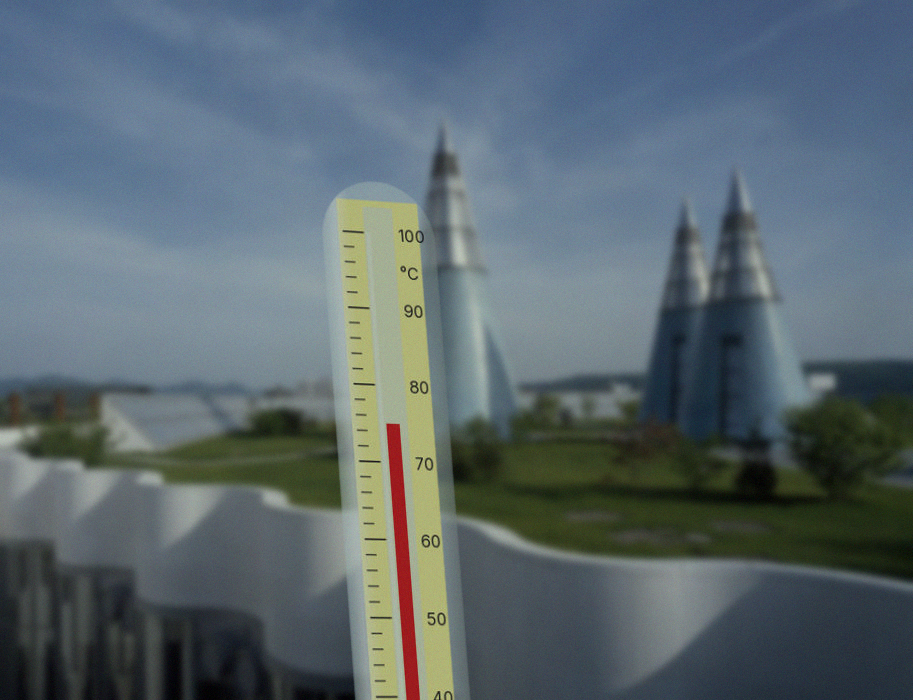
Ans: 75
